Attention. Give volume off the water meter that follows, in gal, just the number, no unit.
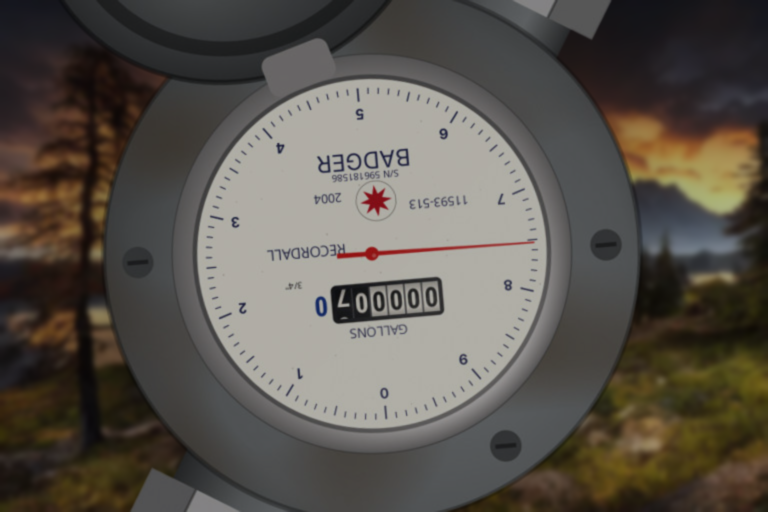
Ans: 67.5
